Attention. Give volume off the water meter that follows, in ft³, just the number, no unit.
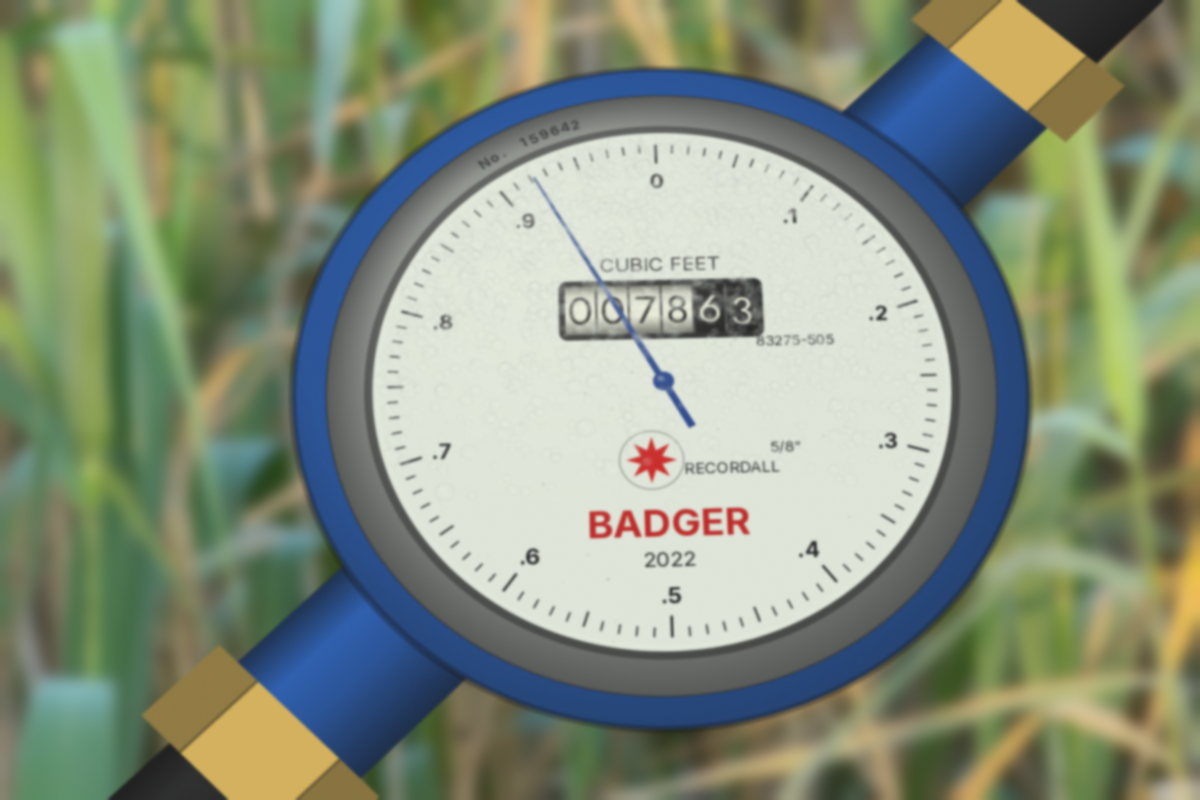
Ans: 7862.92
